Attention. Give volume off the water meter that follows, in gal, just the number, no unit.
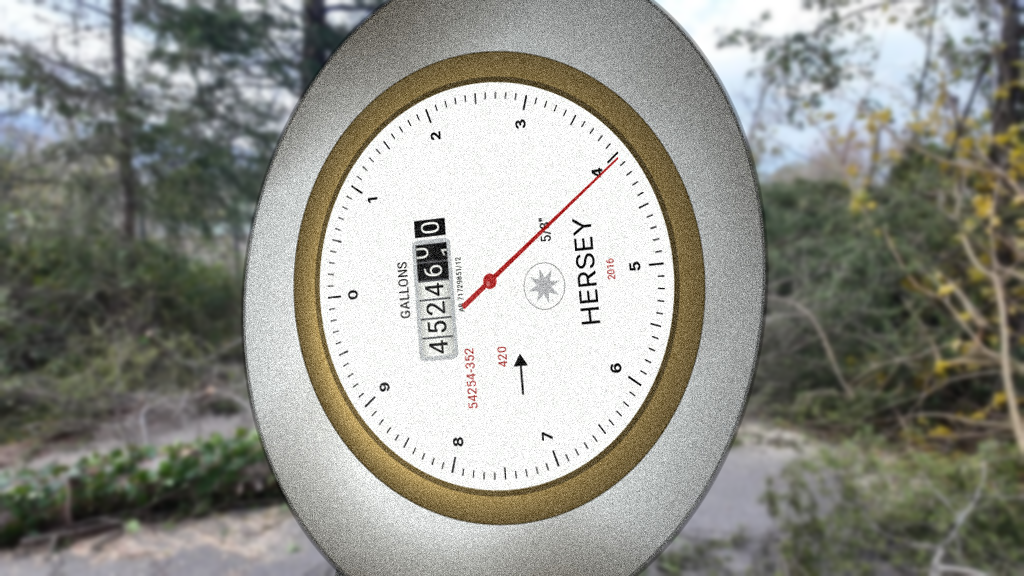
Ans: 4524604.0
